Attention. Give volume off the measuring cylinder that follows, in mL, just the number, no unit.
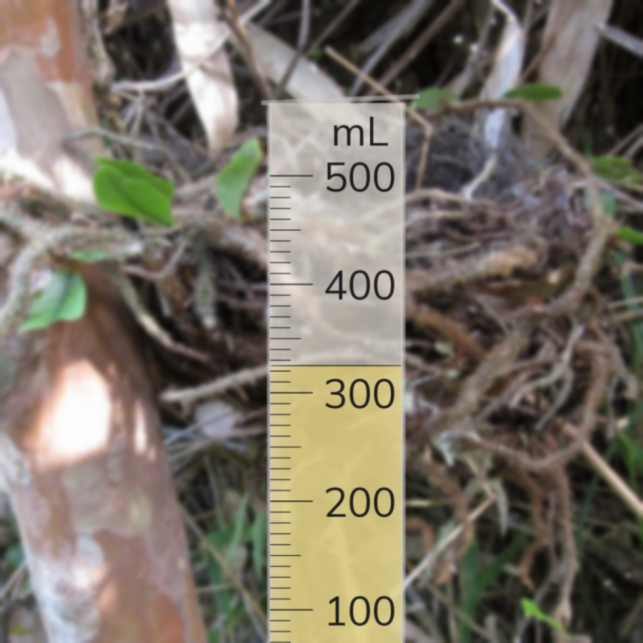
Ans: 325
